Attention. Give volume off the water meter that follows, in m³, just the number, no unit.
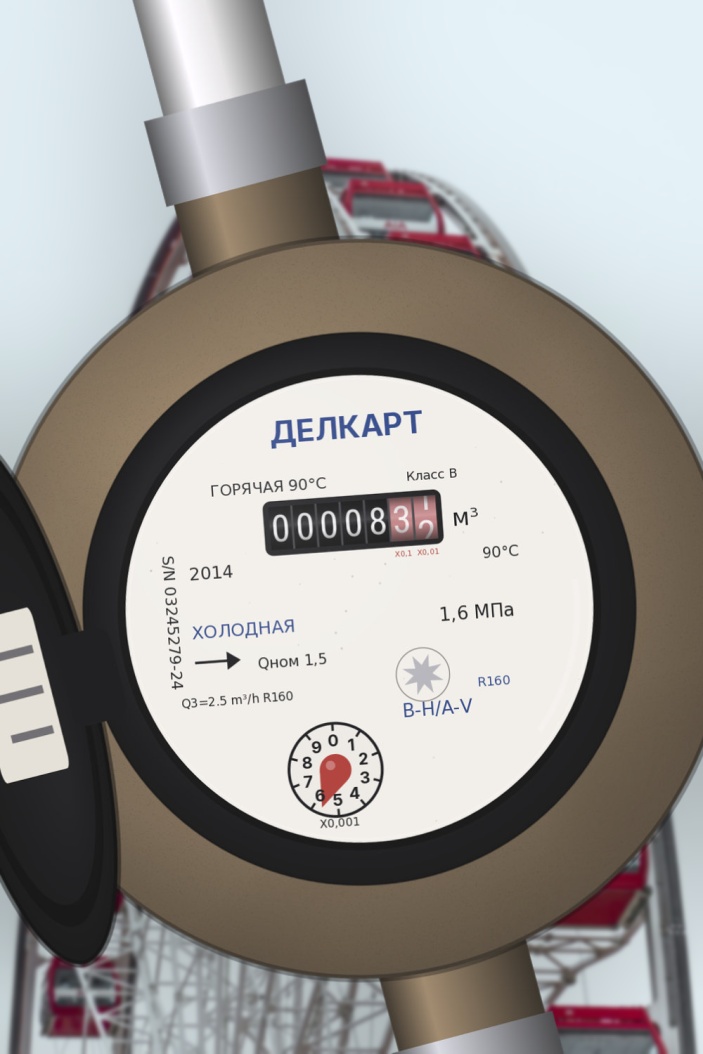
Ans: 8.315
